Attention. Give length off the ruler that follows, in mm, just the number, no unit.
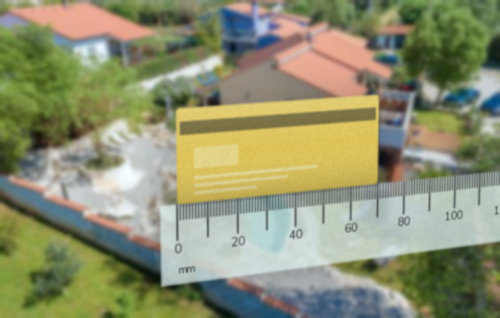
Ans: 70
